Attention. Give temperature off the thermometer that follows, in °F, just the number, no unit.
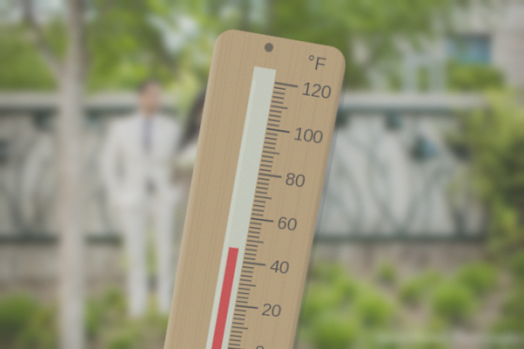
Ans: 46
